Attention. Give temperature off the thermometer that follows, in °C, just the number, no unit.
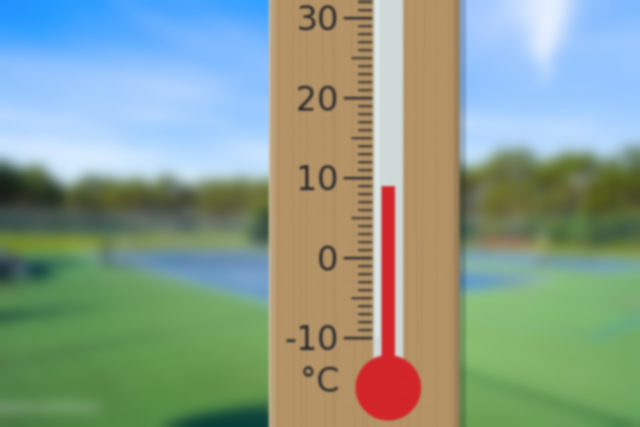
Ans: 9
